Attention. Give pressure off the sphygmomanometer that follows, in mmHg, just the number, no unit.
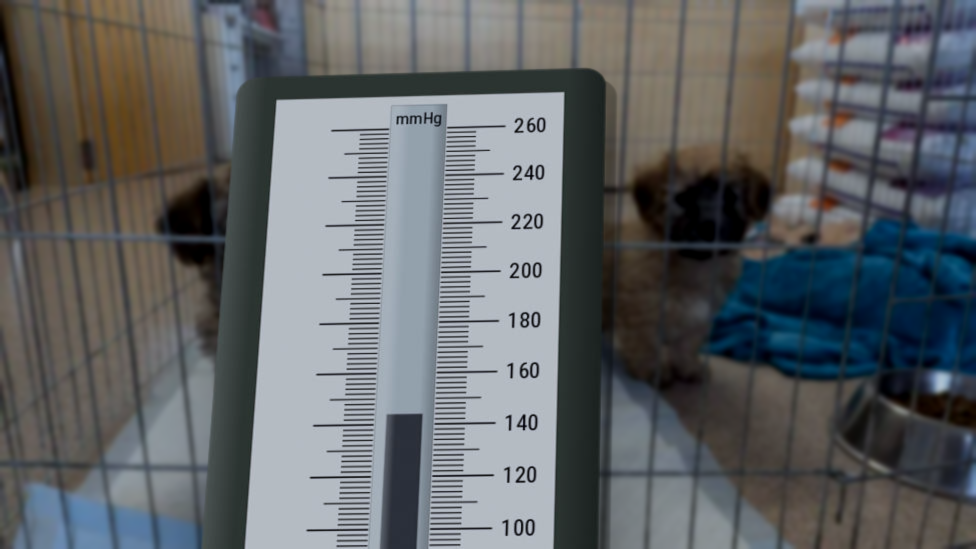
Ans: 144
